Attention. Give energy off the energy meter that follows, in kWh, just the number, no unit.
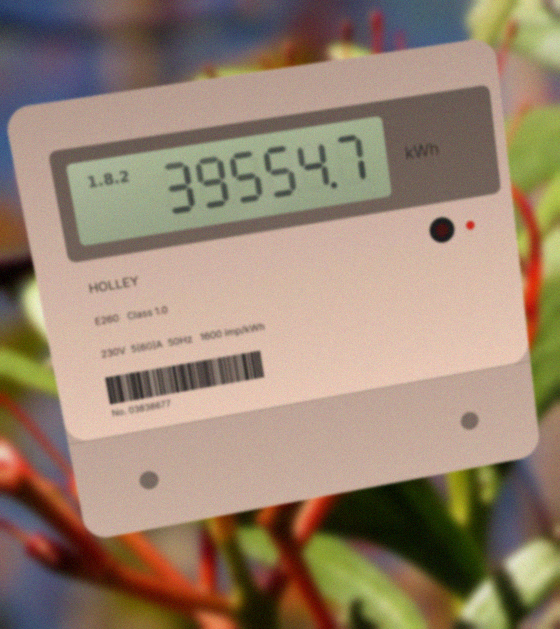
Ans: 39554.7
